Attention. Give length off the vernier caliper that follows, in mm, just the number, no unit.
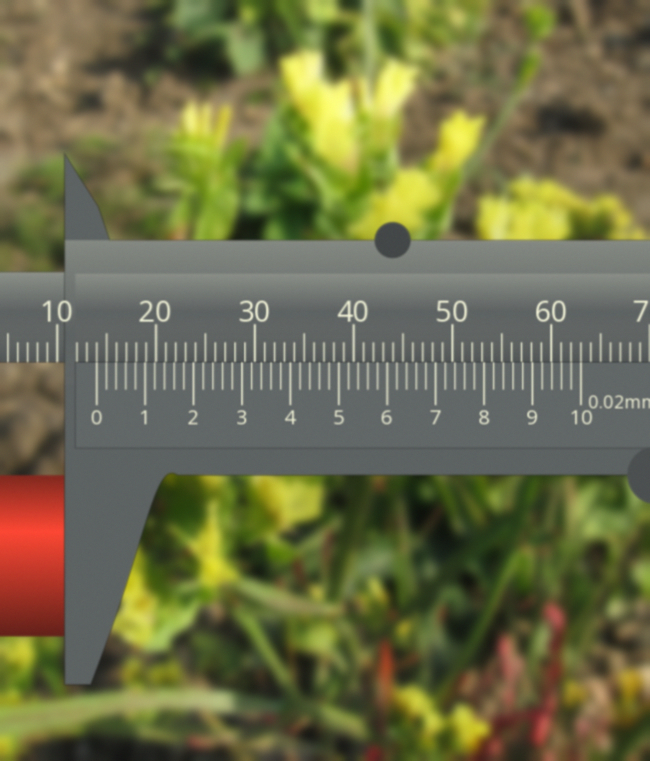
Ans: 14.0
